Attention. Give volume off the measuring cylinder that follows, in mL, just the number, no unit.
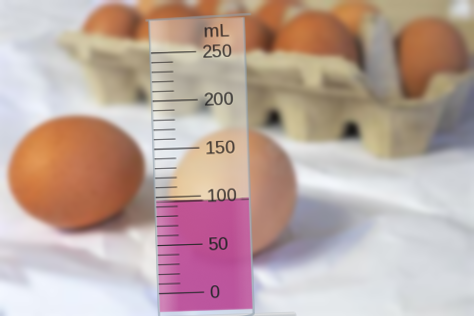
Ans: 95
